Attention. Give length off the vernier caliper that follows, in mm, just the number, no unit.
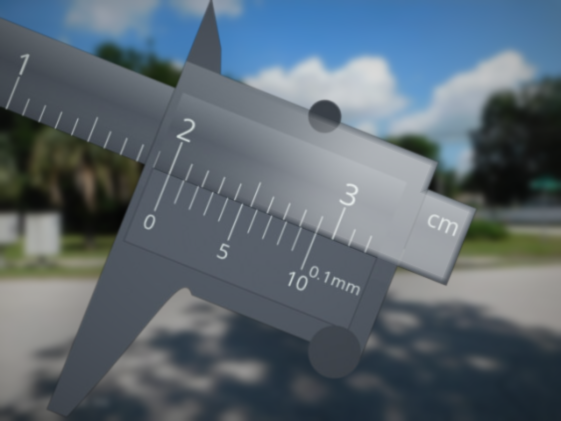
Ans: 20.0
